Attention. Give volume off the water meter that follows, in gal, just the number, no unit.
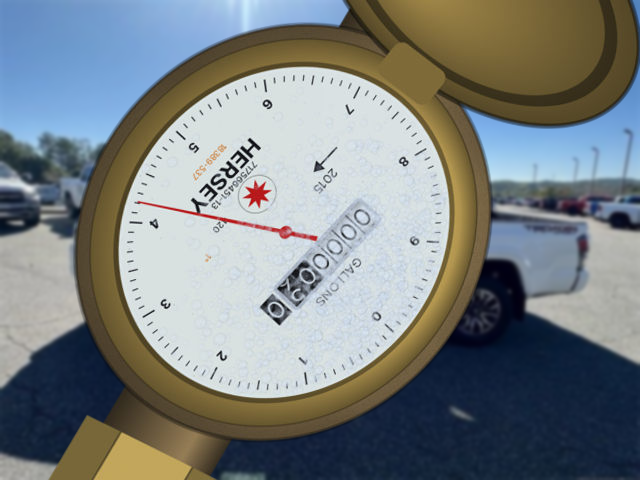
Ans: 54.2
